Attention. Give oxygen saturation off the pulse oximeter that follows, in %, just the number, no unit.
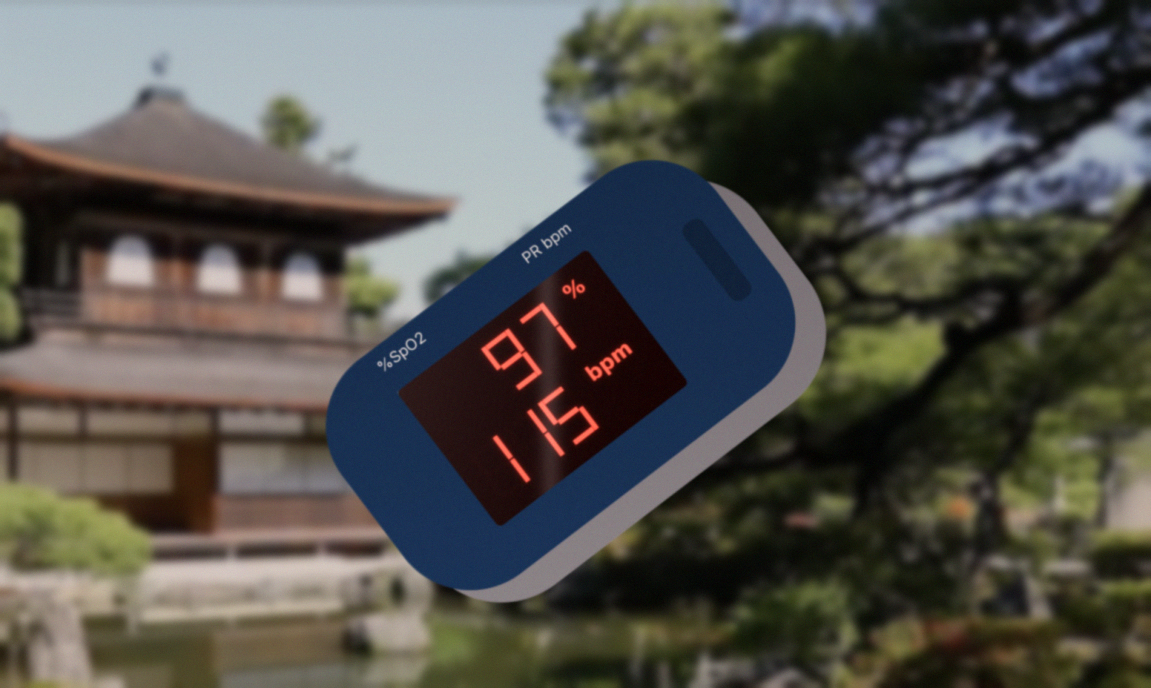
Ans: 97
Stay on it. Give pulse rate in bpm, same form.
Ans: 115
